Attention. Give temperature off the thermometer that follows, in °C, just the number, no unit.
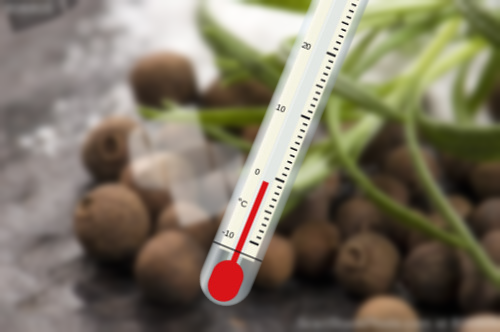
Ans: -1
